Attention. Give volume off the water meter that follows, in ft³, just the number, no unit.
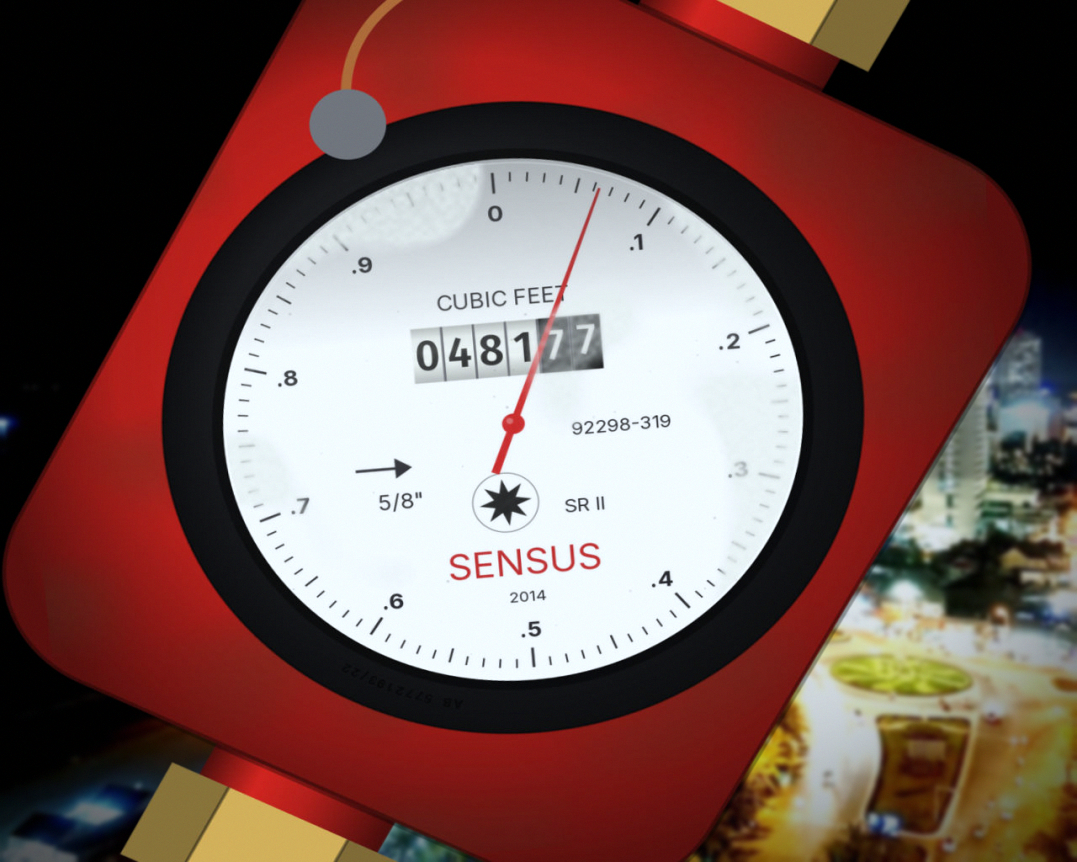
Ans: 48177.06
